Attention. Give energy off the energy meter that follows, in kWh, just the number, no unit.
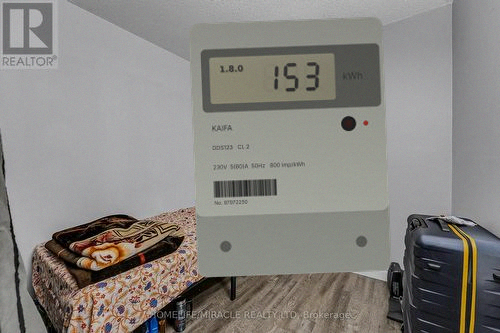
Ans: 153
